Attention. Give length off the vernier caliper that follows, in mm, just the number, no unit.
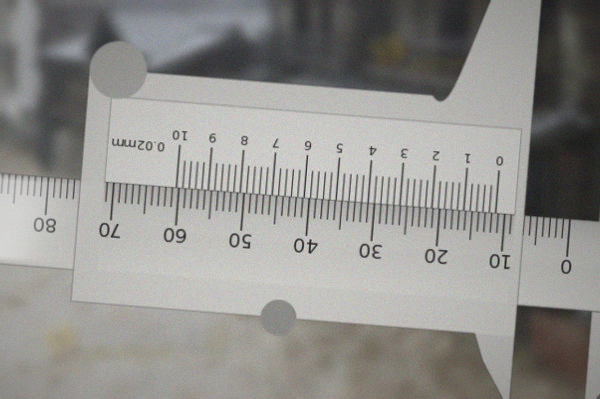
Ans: 11.4
